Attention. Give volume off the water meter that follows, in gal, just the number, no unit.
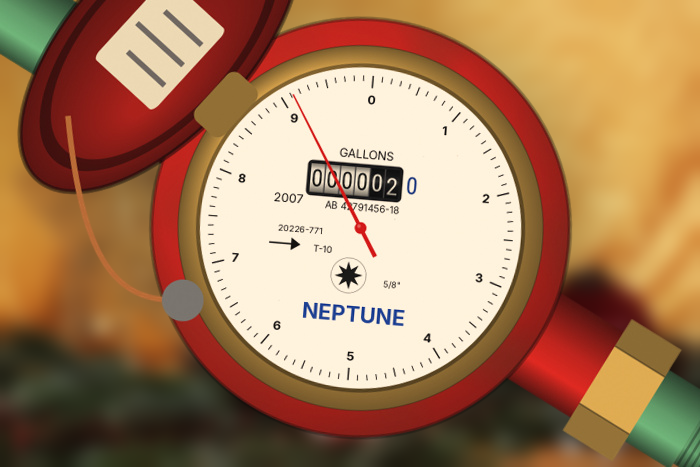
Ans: 19.1
